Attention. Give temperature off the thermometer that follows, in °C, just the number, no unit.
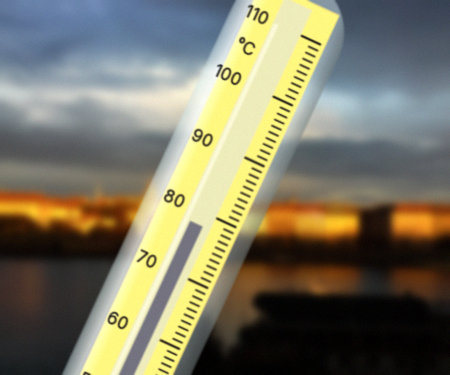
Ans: 78
